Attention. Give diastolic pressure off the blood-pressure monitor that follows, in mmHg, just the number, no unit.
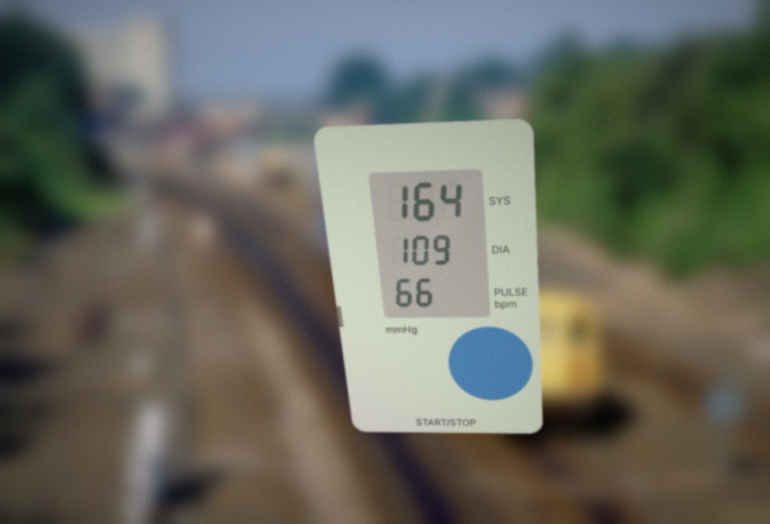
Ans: 109
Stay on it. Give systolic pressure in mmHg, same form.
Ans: 164
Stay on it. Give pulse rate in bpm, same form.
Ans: 66
